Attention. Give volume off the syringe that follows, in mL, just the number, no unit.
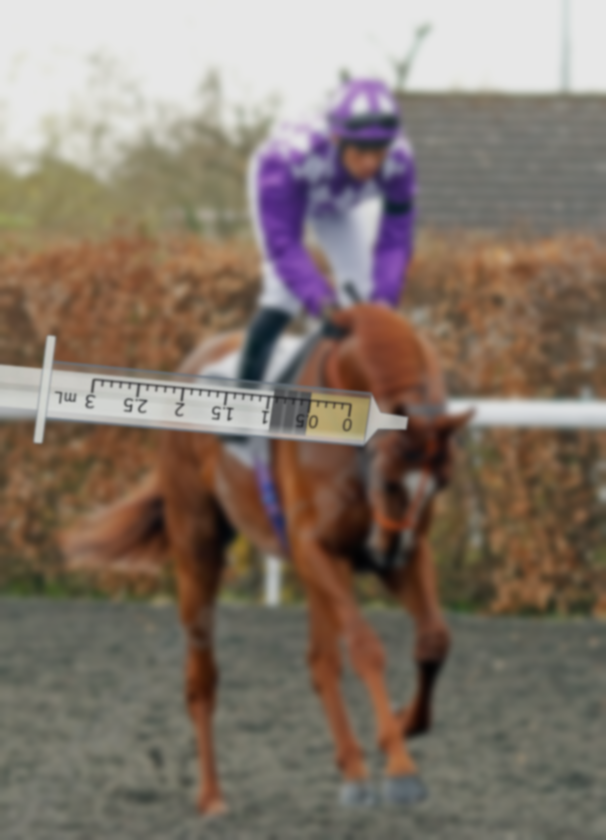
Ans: 0.5
